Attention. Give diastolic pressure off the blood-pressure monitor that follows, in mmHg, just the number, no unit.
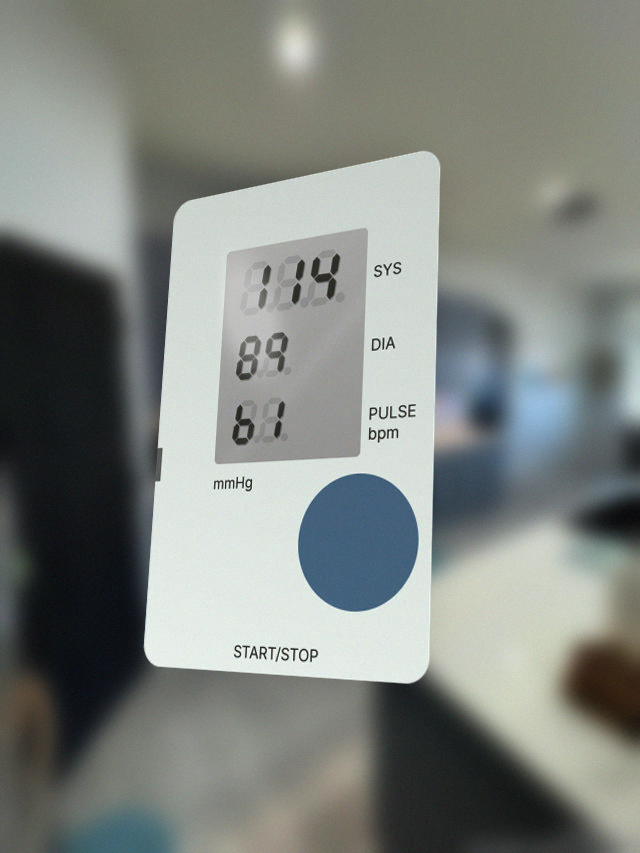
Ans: 89
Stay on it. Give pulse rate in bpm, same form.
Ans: 61
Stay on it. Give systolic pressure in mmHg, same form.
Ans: 114
